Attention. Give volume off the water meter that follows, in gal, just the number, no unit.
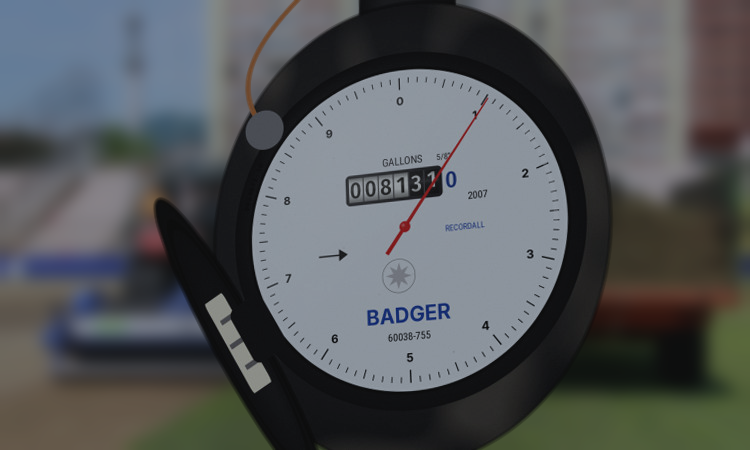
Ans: 81311.0
